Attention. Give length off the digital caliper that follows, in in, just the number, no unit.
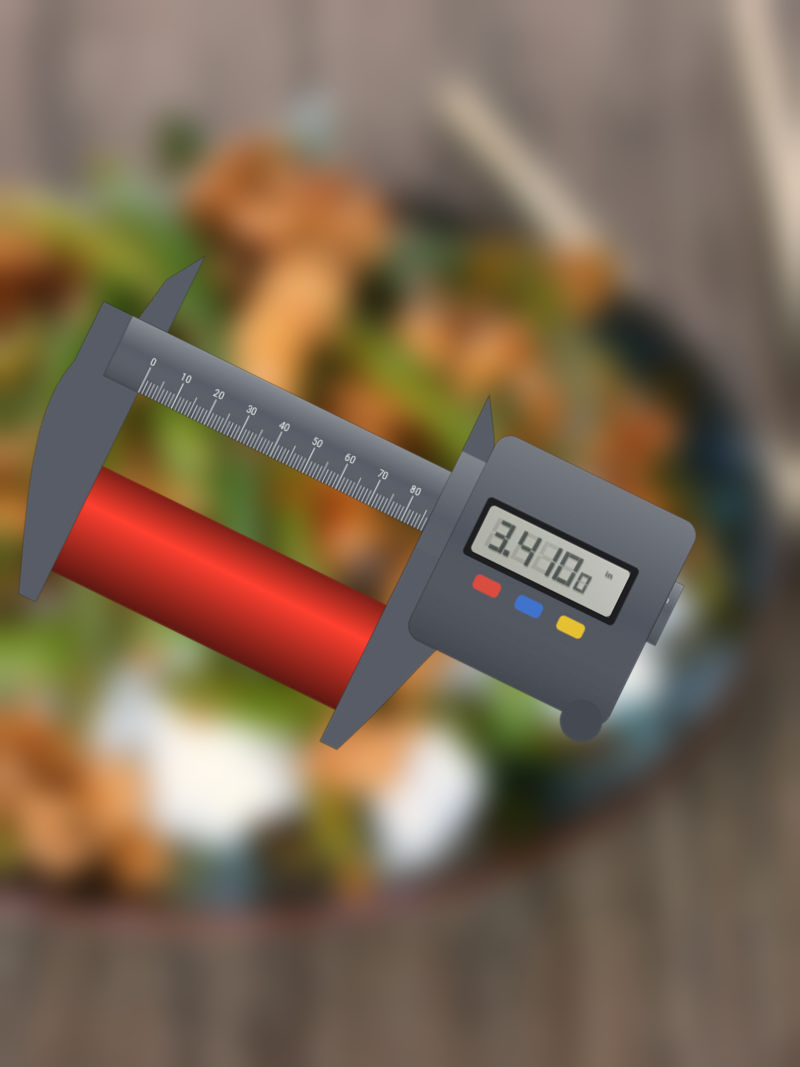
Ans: 3.4100
